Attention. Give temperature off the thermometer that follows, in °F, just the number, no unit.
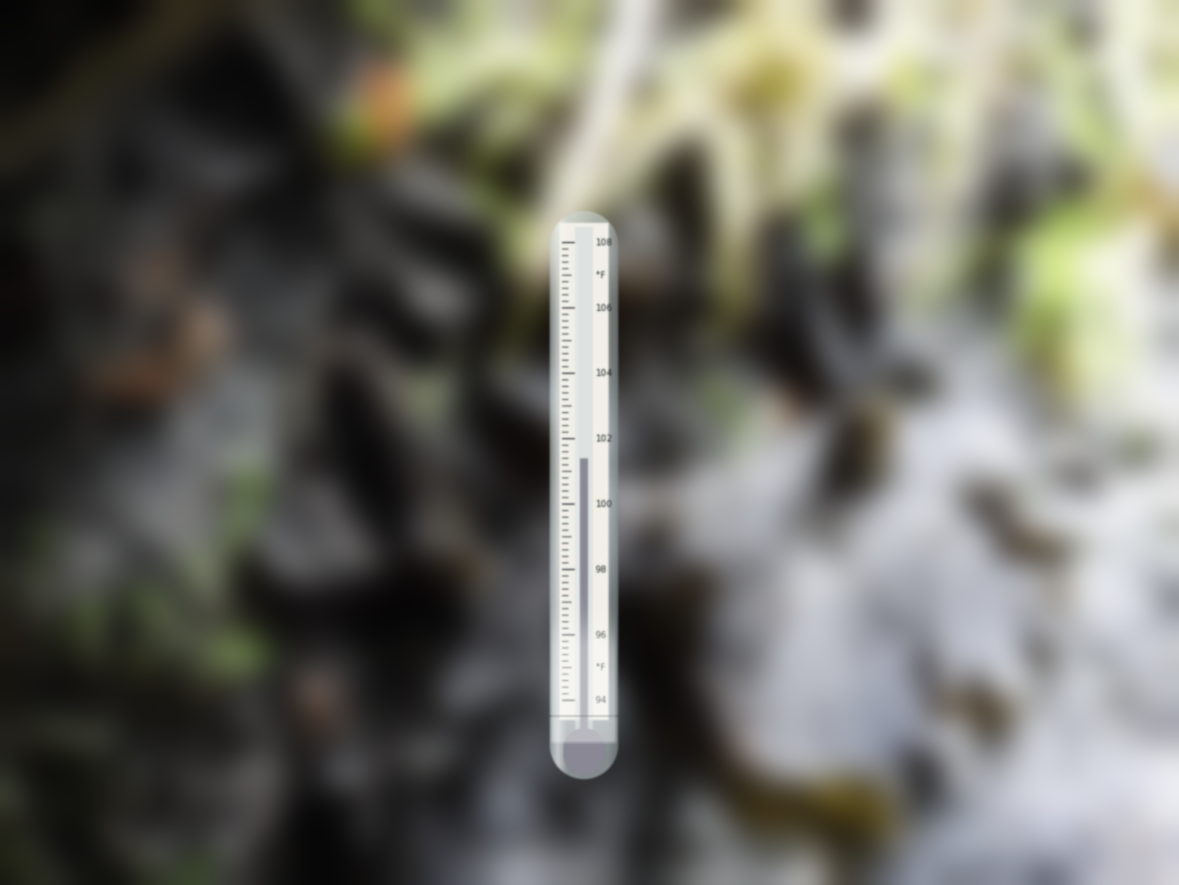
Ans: 101.4
